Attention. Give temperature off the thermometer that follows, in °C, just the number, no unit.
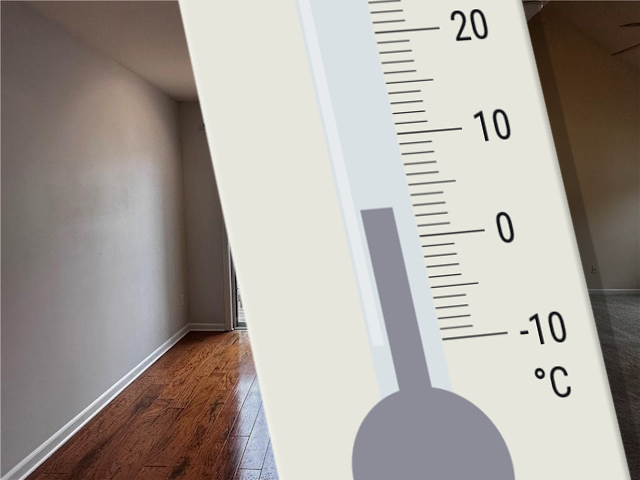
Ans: 3
